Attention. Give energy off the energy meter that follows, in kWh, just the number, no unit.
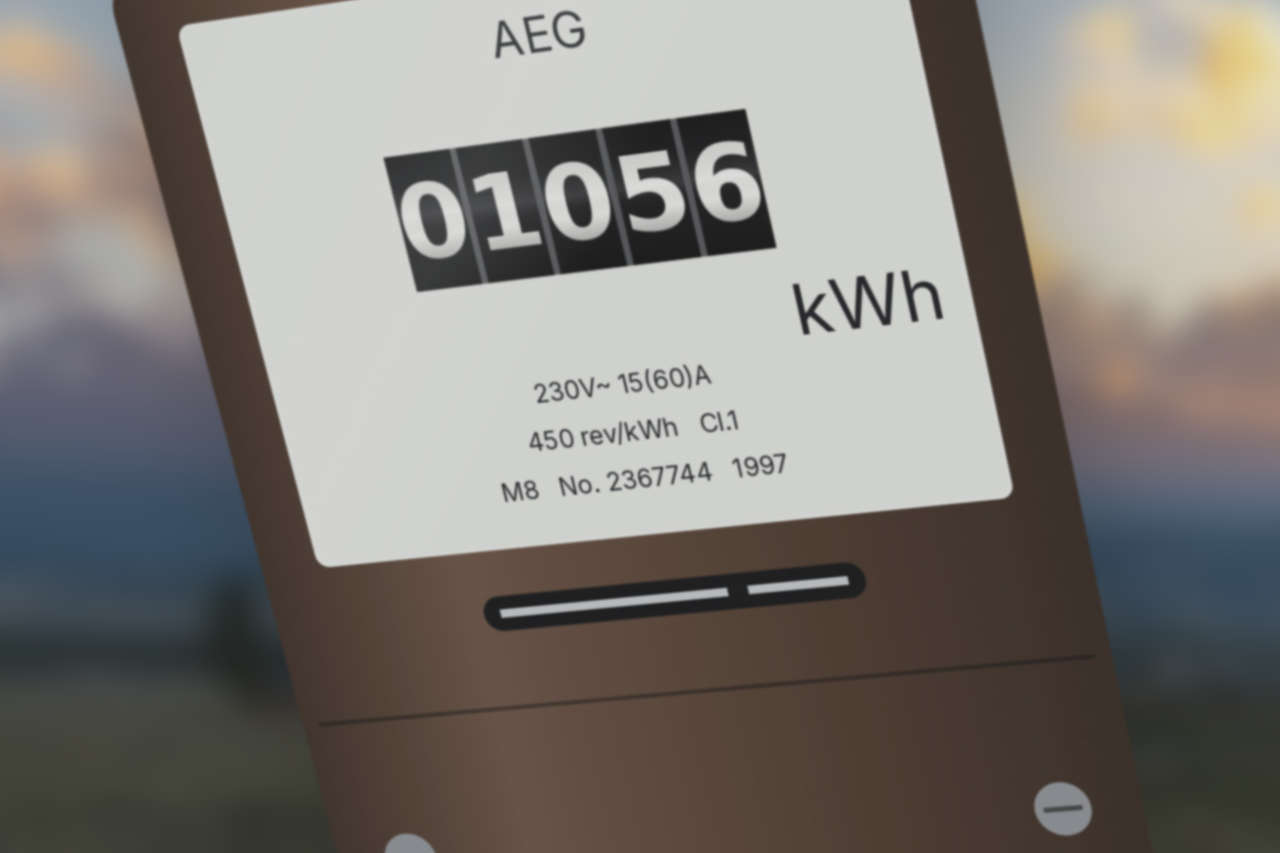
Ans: 1056
